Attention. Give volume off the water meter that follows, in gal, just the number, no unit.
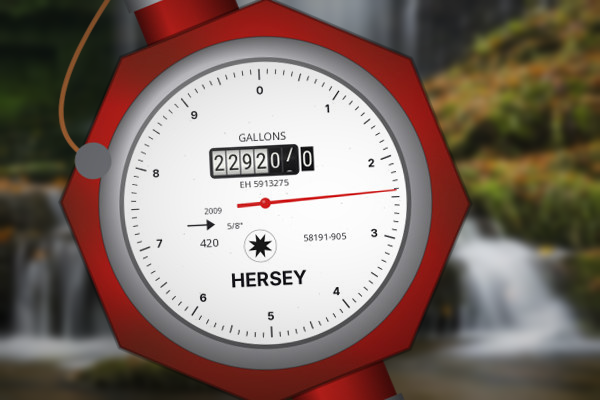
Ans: 2292072.4
